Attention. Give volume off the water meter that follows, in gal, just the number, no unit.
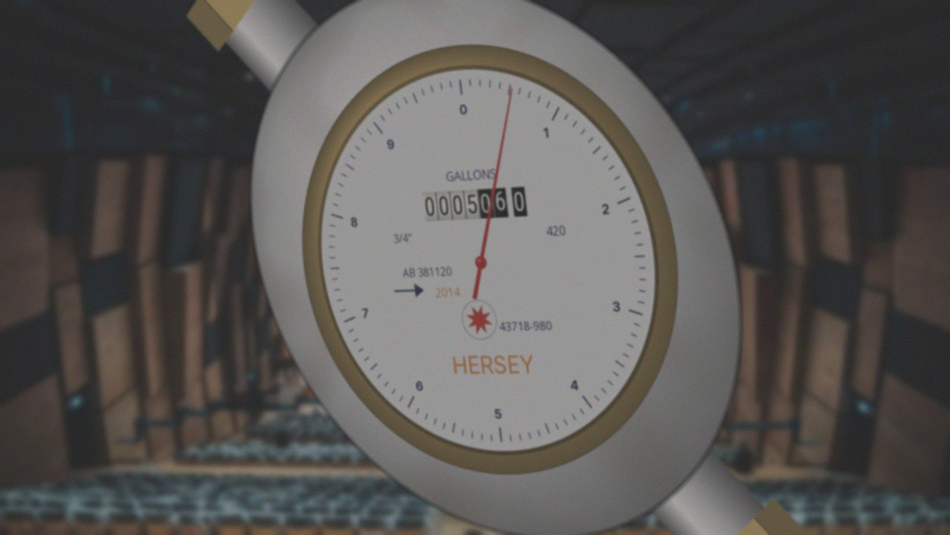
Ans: 5060.5
